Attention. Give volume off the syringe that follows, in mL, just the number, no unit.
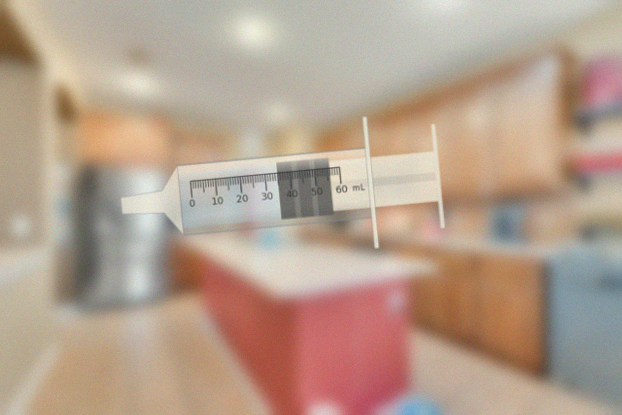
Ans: 35
